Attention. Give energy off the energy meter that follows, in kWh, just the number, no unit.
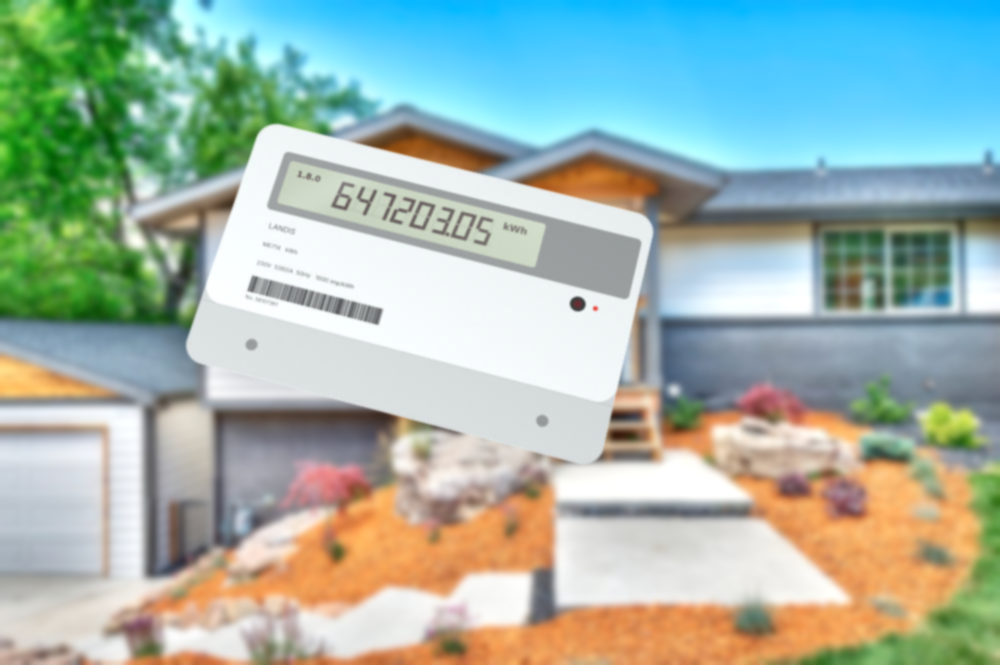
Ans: 647203.05
